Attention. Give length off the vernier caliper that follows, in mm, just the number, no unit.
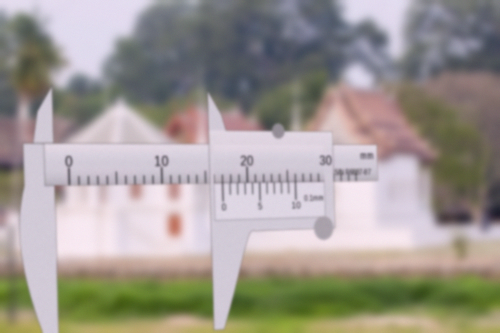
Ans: 17.0
